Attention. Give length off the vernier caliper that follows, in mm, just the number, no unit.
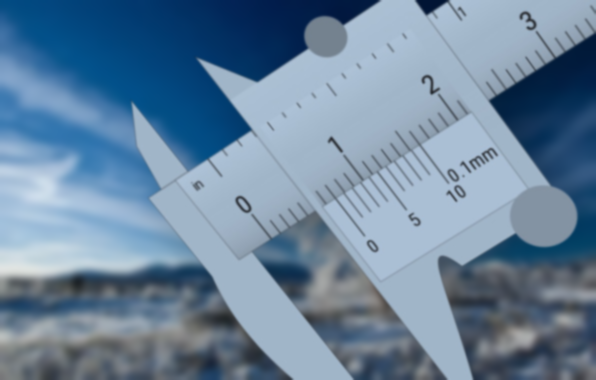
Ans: 7.0
